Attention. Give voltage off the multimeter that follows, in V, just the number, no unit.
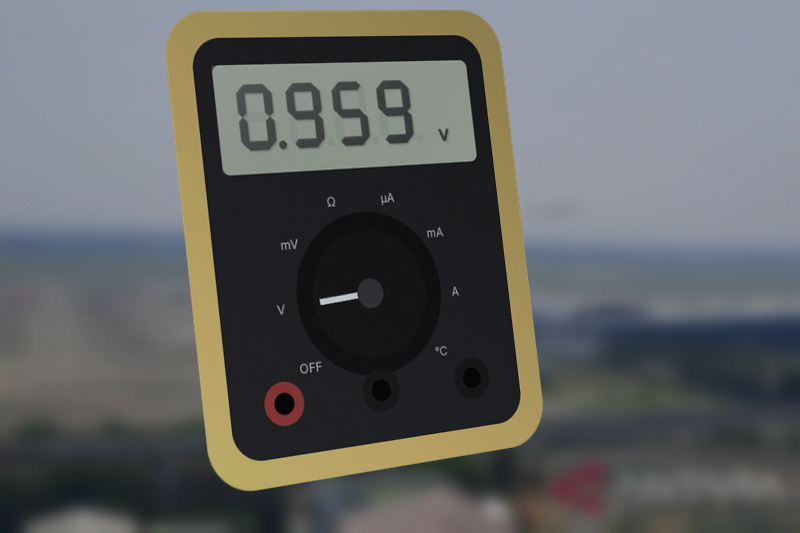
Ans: 0.959
